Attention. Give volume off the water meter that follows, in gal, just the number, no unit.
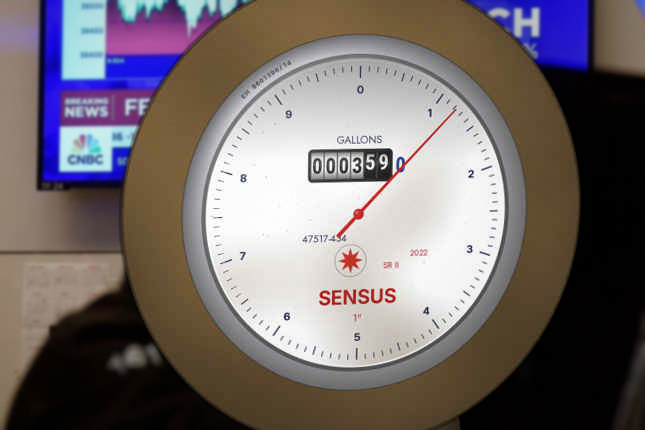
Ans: 3591.2
